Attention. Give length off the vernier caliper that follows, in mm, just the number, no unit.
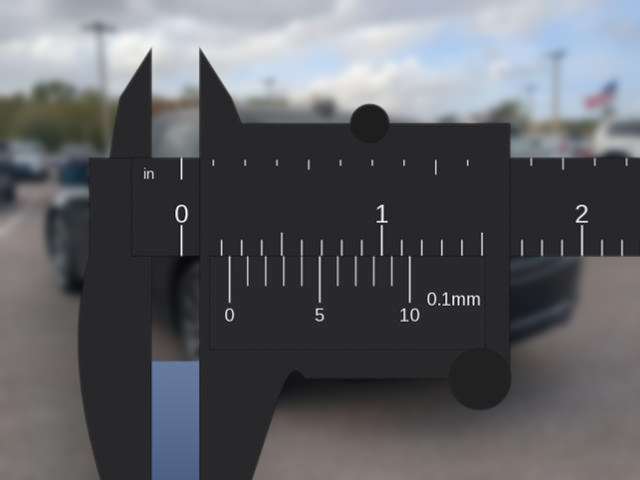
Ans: 2.4
